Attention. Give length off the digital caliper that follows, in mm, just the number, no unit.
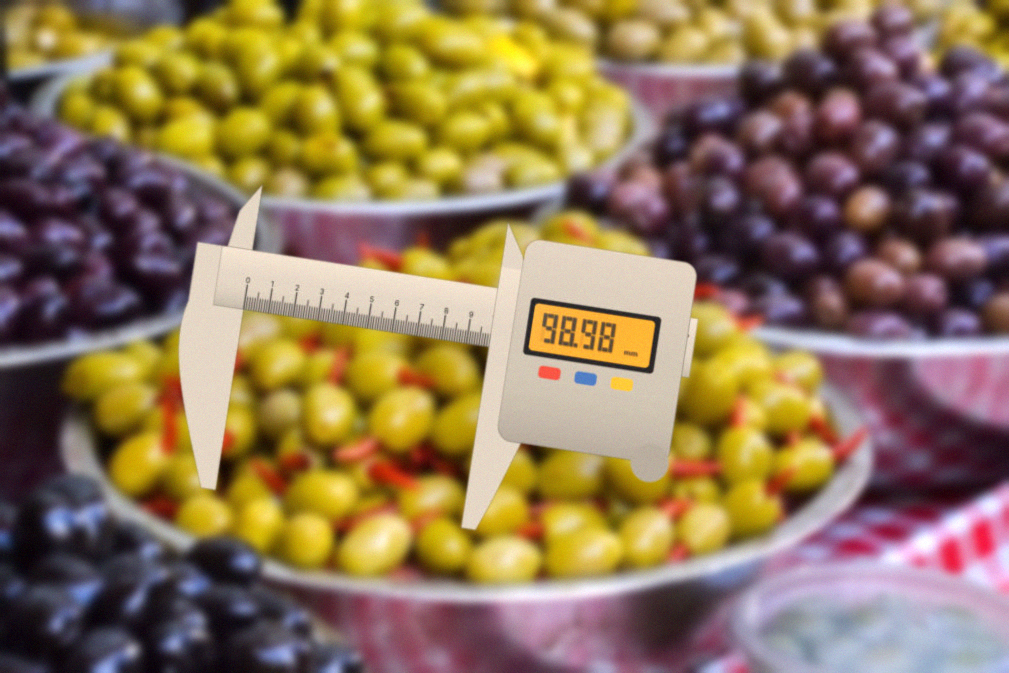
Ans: 98.98
